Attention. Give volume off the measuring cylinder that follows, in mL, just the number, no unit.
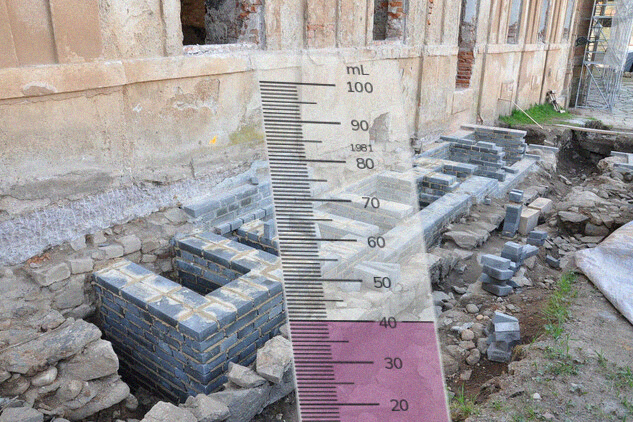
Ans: 40
